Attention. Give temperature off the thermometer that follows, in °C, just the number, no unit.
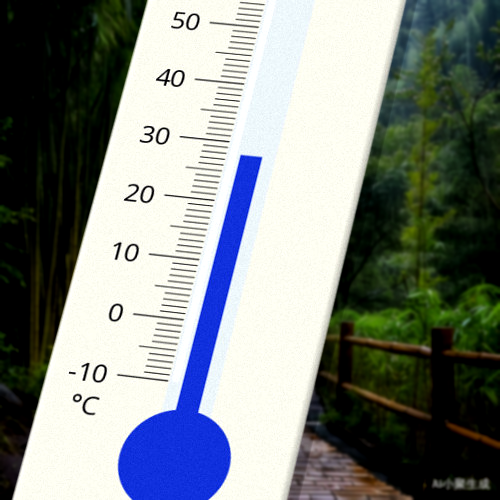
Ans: 28
